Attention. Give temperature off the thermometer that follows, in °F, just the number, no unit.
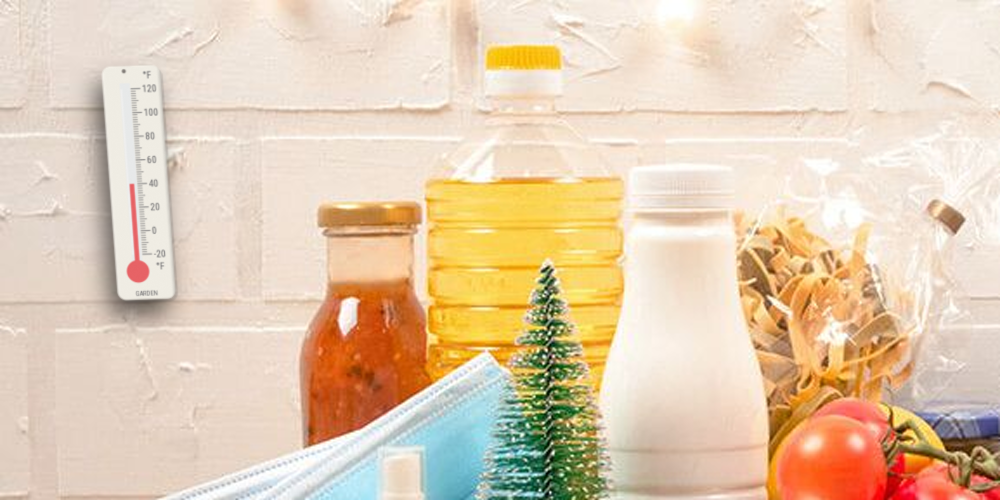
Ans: 40
